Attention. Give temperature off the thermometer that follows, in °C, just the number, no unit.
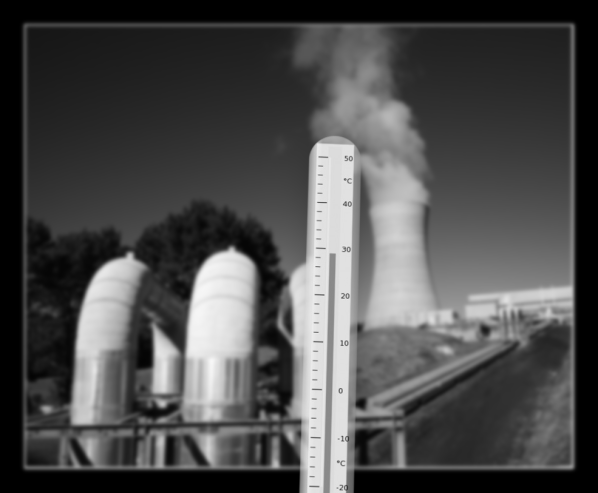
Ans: 29
